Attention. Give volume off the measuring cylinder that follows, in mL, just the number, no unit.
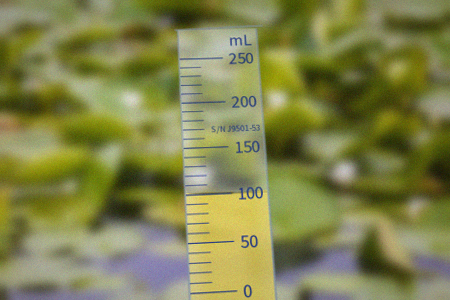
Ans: 100
